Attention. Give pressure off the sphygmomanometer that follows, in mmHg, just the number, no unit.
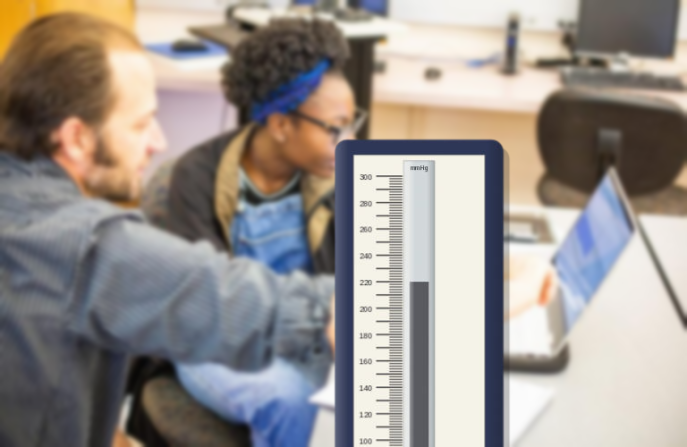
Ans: 220
